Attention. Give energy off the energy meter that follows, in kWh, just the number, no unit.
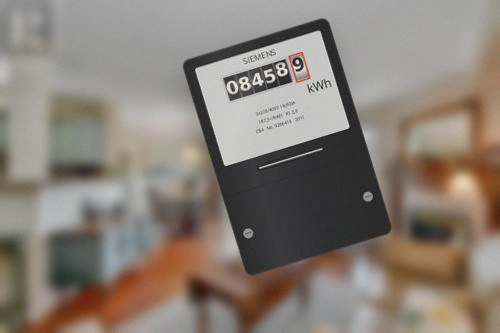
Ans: 8458.9
